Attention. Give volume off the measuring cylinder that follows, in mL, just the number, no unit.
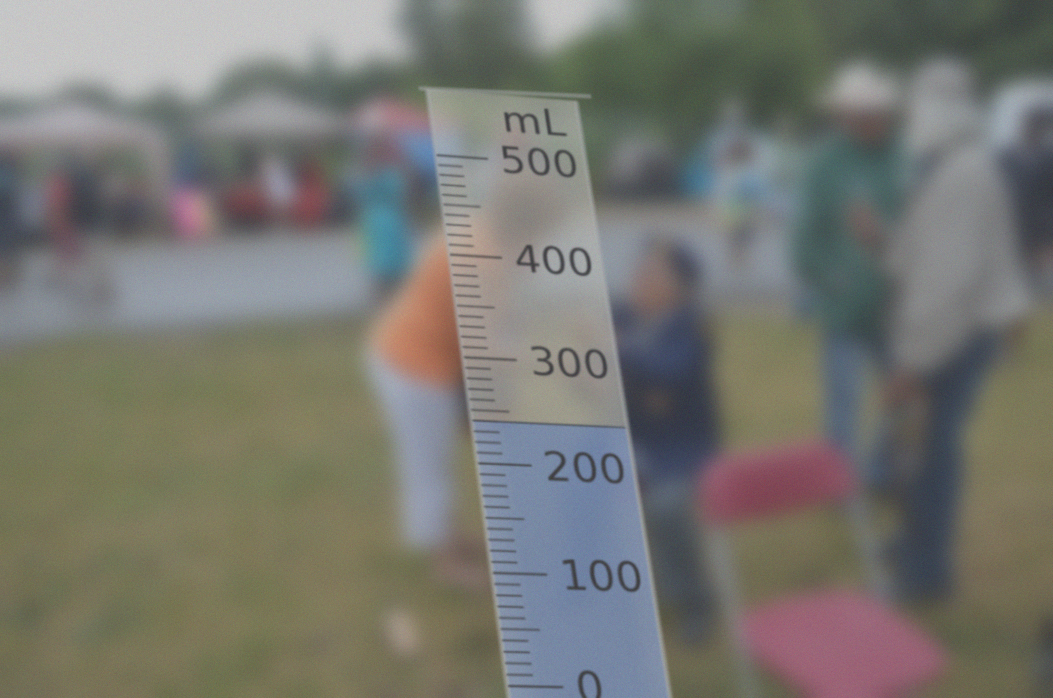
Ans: 240
